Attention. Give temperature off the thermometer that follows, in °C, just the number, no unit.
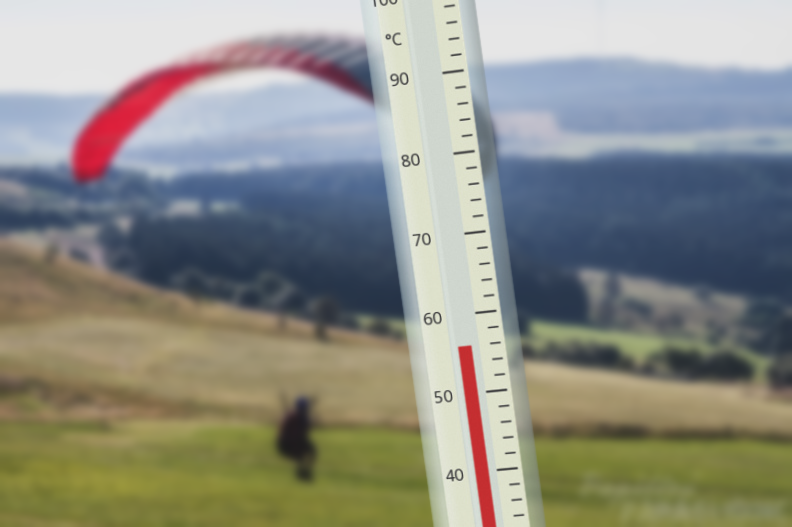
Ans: 56
